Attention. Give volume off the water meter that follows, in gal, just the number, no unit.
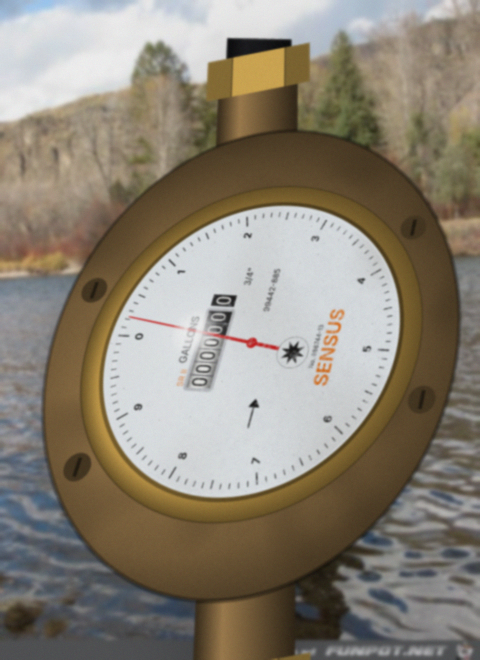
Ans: 0.2
